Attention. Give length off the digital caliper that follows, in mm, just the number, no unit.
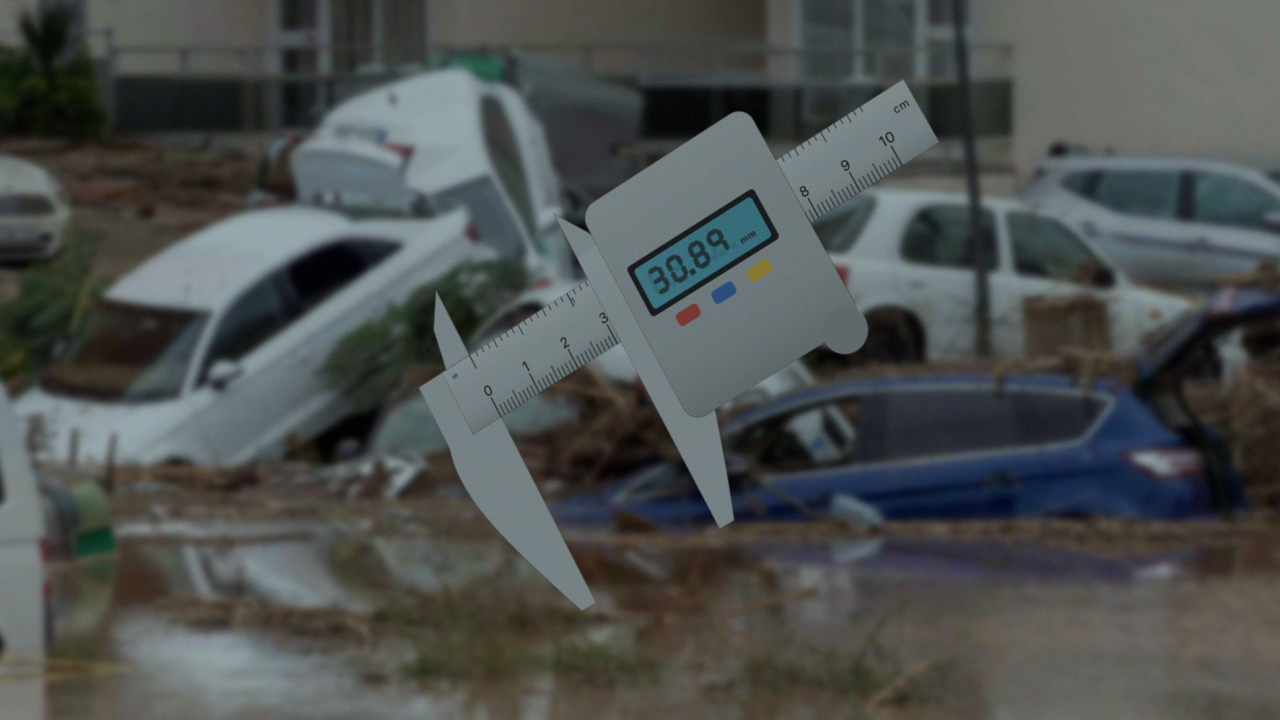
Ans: 30.89
